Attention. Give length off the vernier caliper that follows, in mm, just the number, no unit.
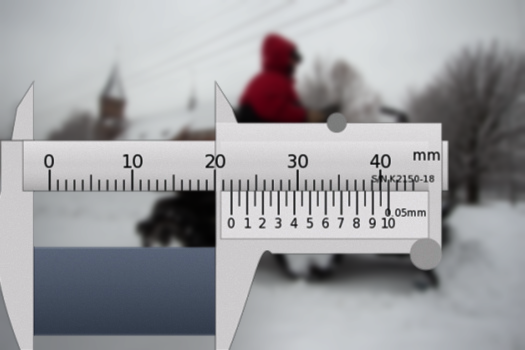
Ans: 22.0
